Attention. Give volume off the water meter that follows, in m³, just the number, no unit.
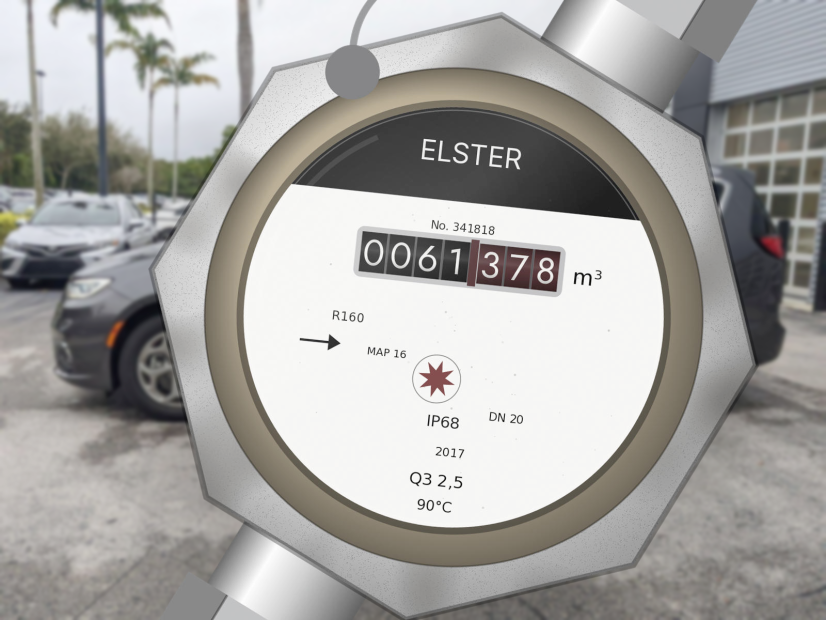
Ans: 61.378
